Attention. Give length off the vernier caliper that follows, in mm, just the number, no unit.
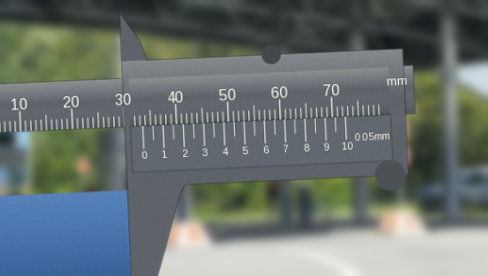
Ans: 33.5
